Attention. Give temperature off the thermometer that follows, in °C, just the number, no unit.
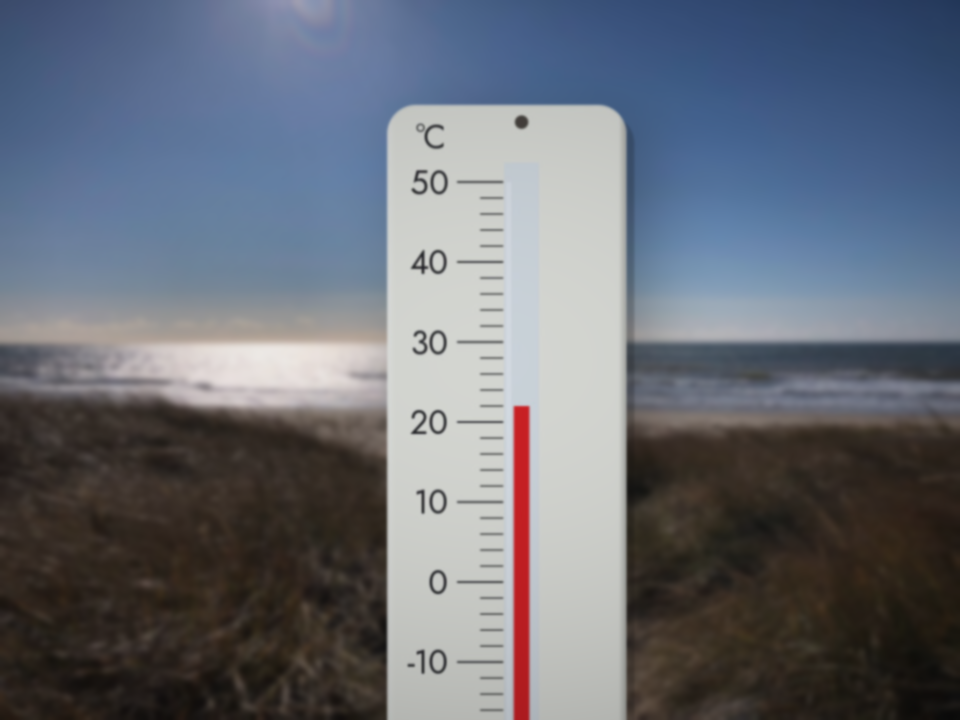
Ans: 22
